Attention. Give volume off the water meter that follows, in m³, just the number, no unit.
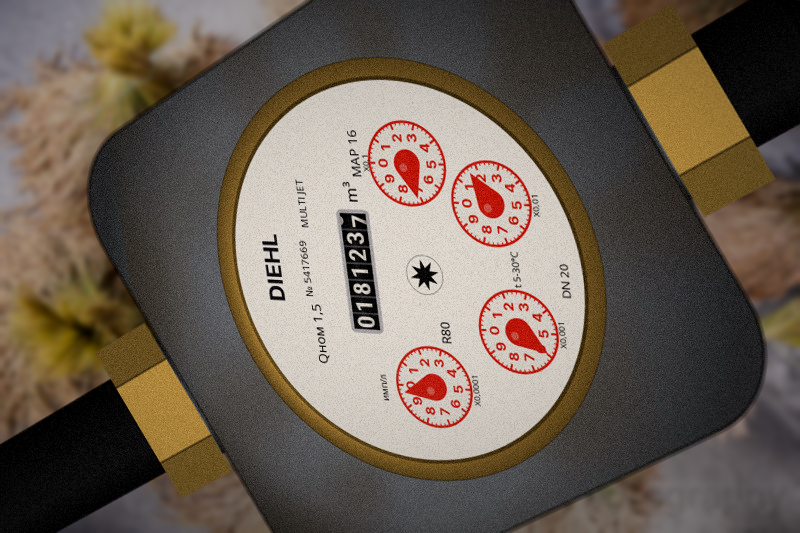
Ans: 181236.7159
